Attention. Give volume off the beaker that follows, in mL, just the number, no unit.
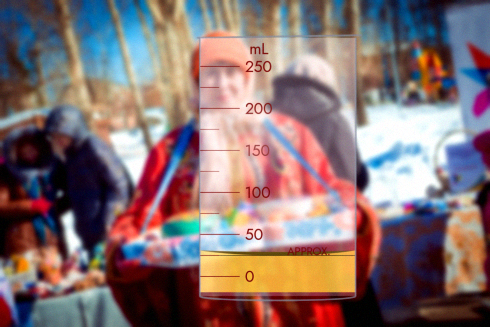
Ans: 25
